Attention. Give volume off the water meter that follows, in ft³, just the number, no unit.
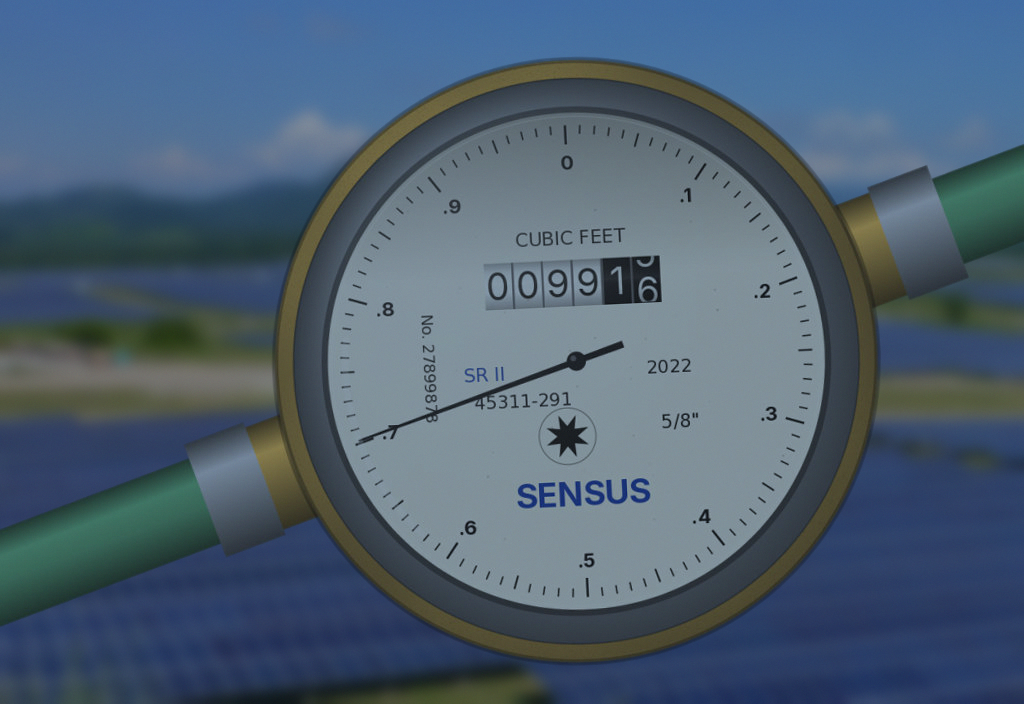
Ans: 9915.70
